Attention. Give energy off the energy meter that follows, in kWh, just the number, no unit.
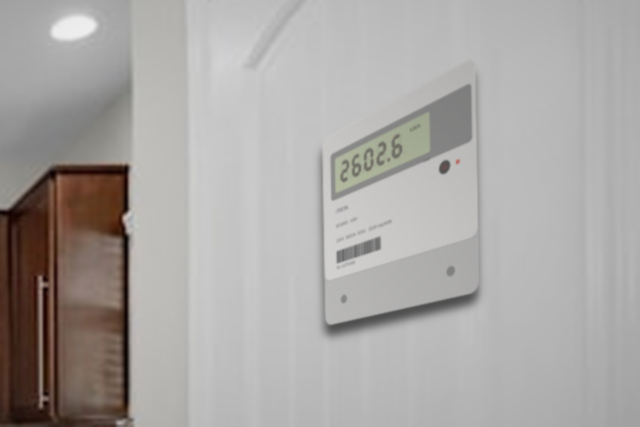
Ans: 2602.6
